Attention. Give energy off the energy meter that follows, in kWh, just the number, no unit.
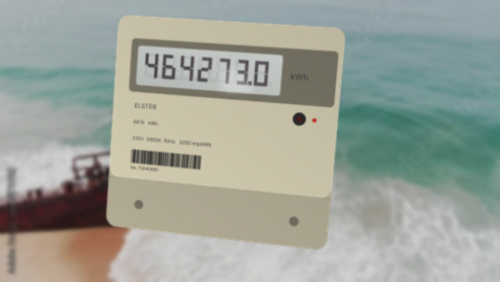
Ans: 464273.0
